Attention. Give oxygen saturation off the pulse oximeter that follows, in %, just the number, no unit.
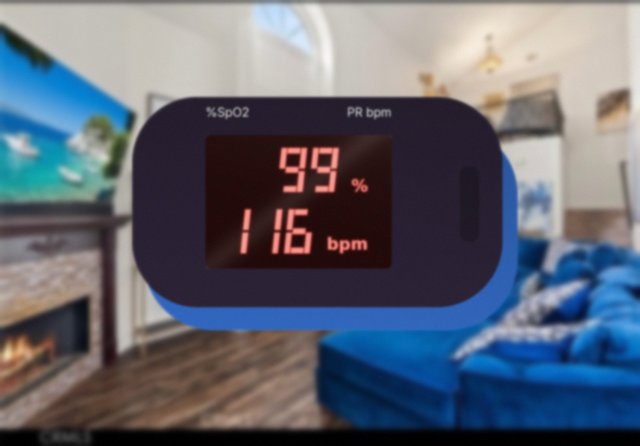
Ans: 99
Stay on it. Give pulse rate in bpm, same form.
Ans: 116
